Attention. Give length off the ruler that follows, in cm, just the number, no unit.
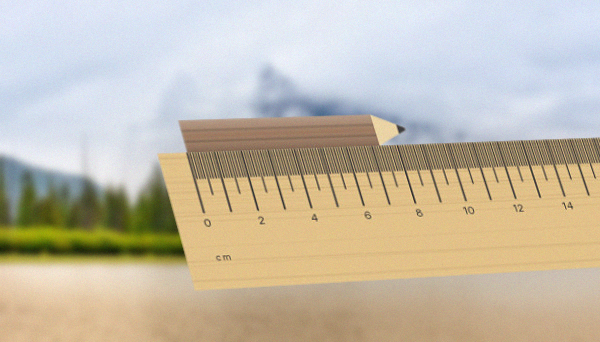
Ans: 8.5
